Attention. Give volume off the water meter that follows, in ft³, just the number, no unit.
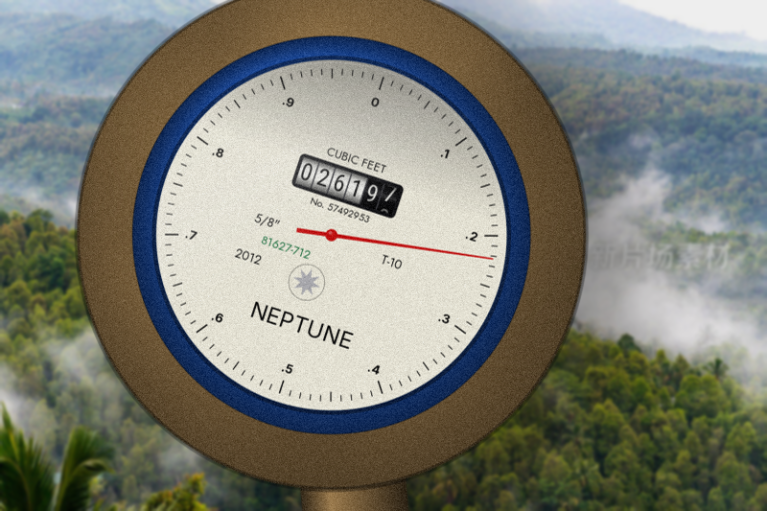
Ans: 26197.22
